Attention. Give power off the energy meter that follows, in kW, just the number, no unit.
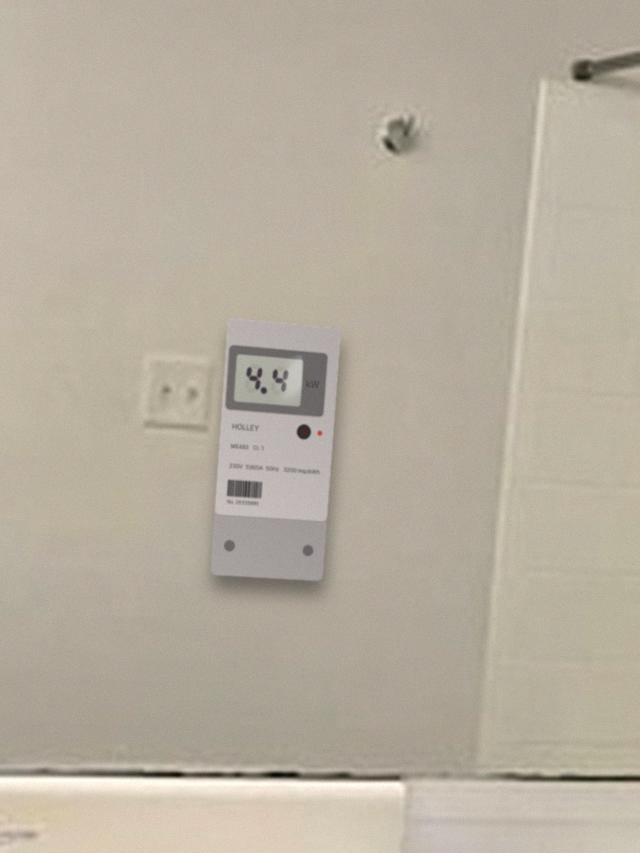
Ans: 4.4
